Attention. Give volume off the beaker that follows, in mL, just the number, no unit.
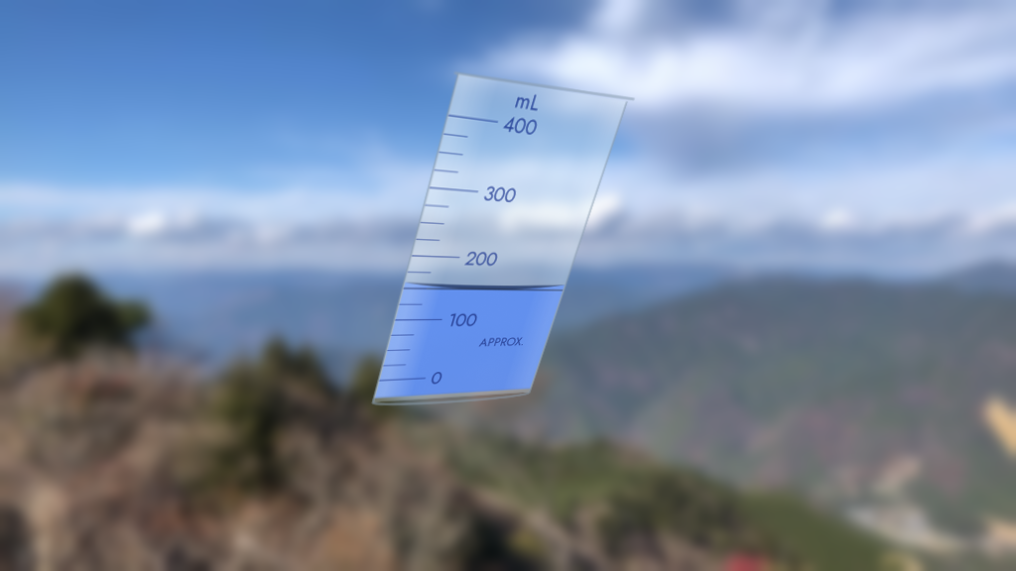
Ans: 150
